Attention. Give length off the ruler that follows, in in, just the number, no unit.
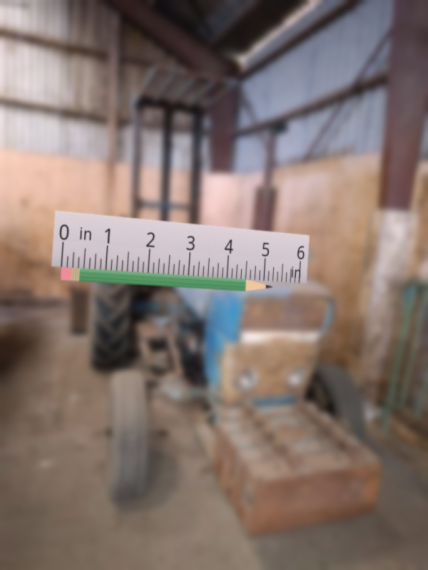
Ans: 5.25
